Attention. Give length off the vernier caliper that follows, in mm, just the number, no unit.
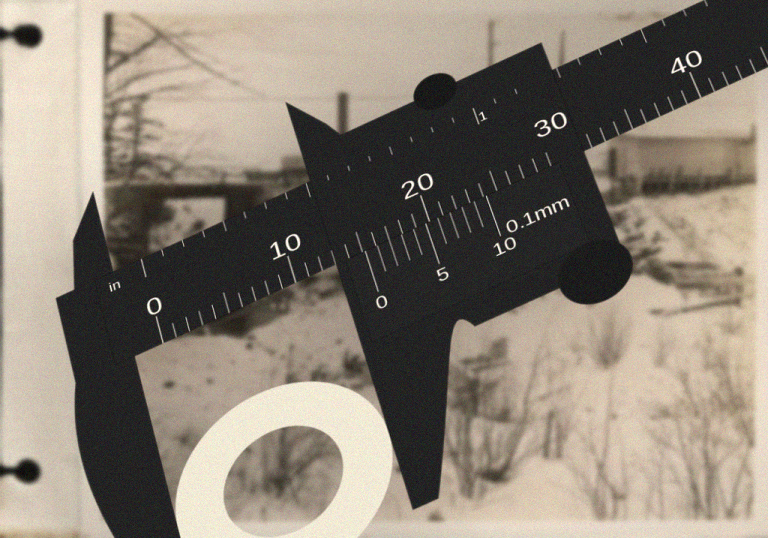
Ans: 15.2
